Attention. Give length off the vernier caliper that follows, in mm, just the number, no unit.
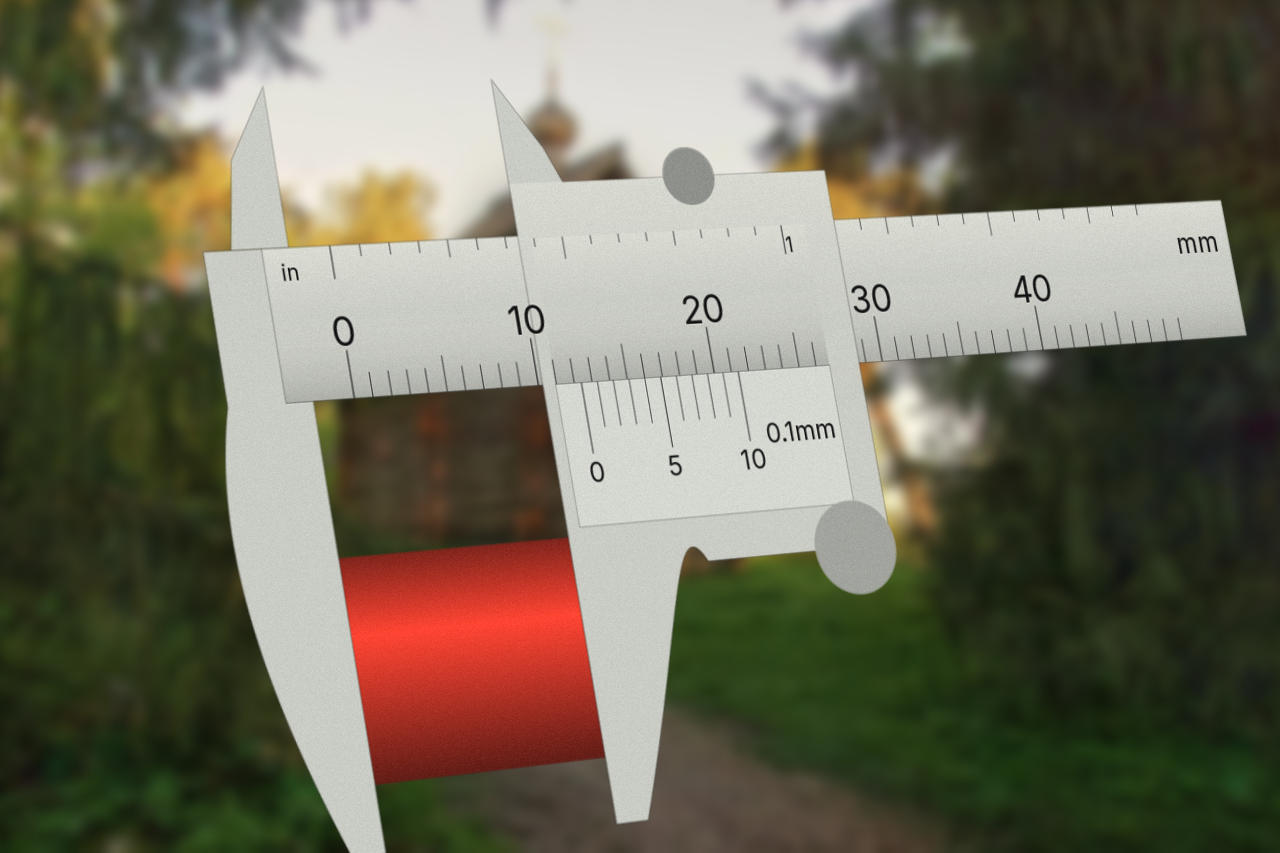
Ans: 12.4
